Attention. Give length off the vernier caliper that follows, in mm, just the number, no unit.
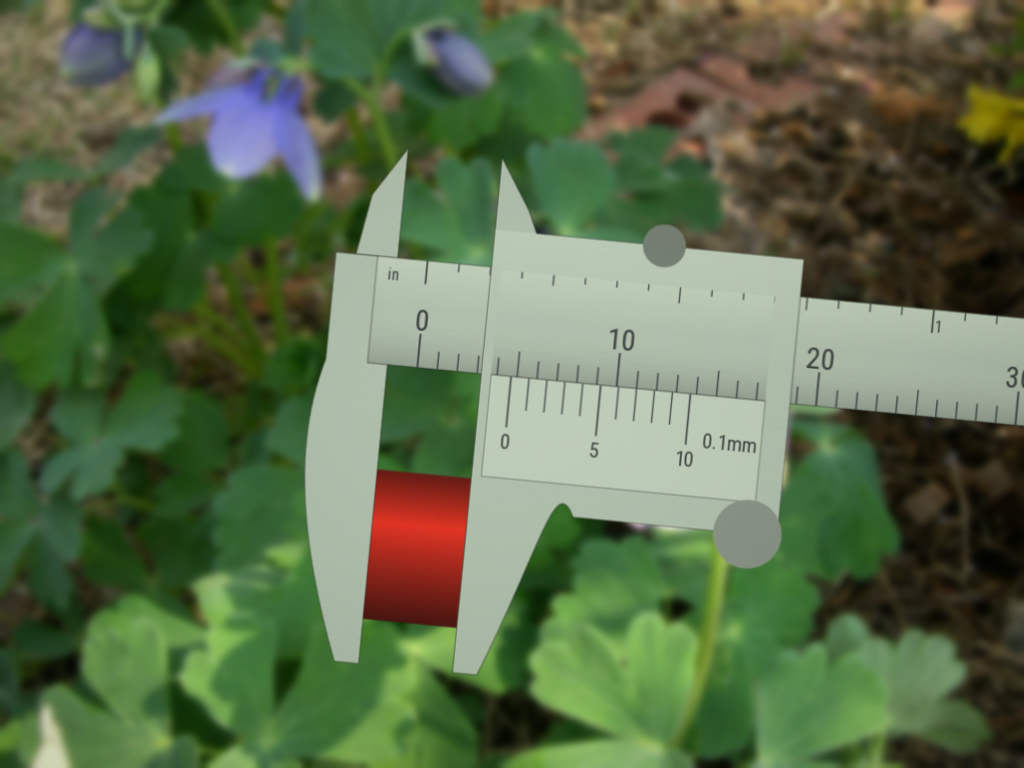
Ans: 4.7
